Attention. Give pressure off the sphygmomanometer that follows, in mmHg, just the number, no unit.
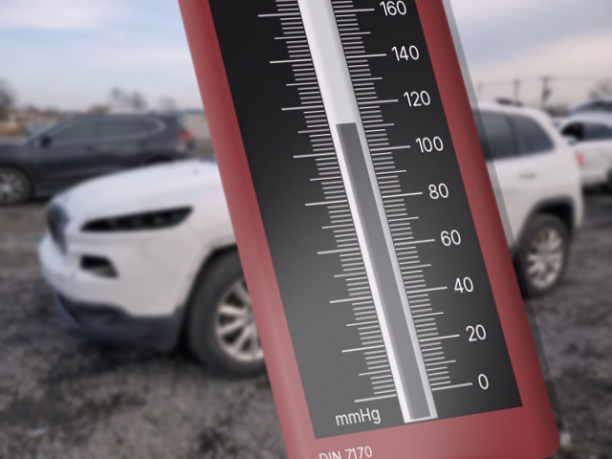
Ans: 112
